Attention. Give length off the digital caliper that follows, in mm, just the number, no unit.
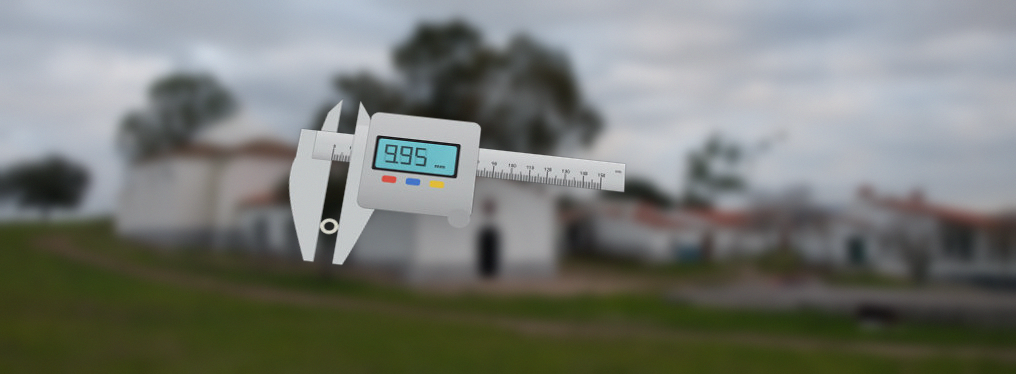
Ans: 9.95
